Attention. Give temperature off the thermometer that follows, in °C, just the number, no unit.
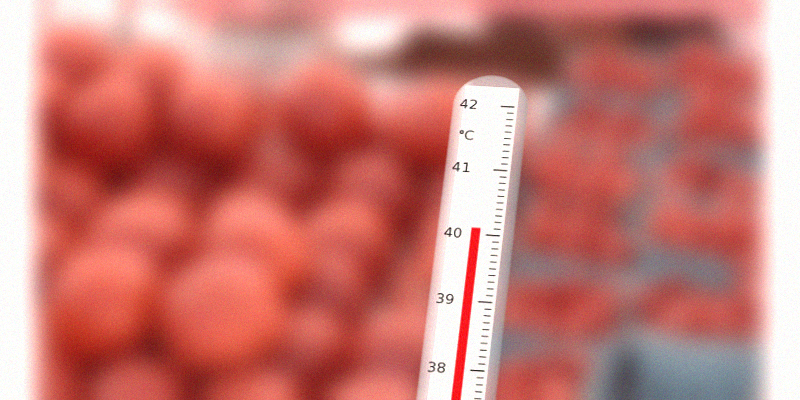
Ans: 40.1
